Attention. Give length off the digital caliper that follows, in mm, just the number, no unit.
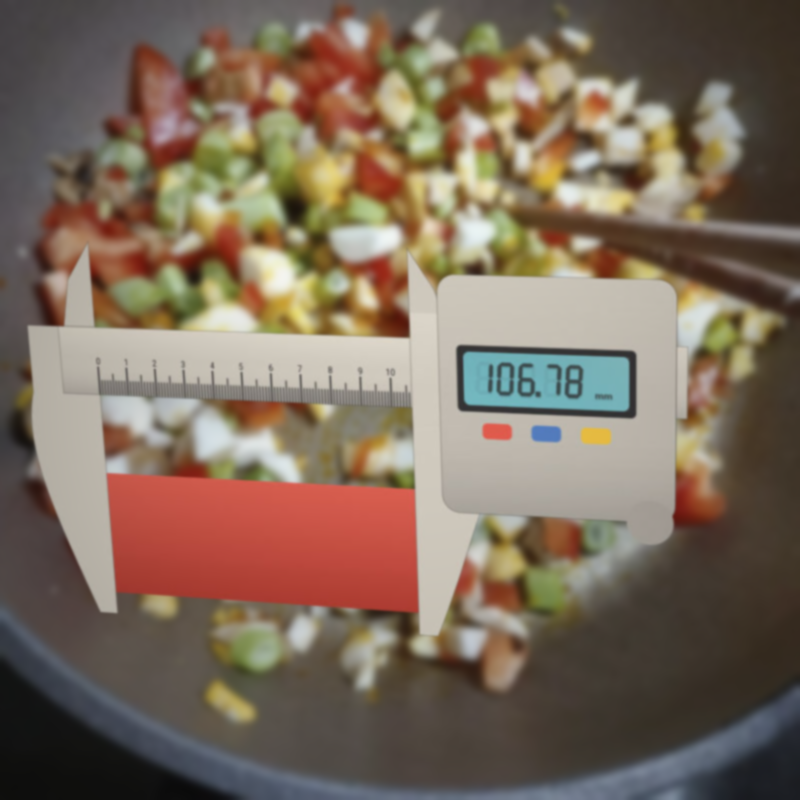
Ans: 106.78
